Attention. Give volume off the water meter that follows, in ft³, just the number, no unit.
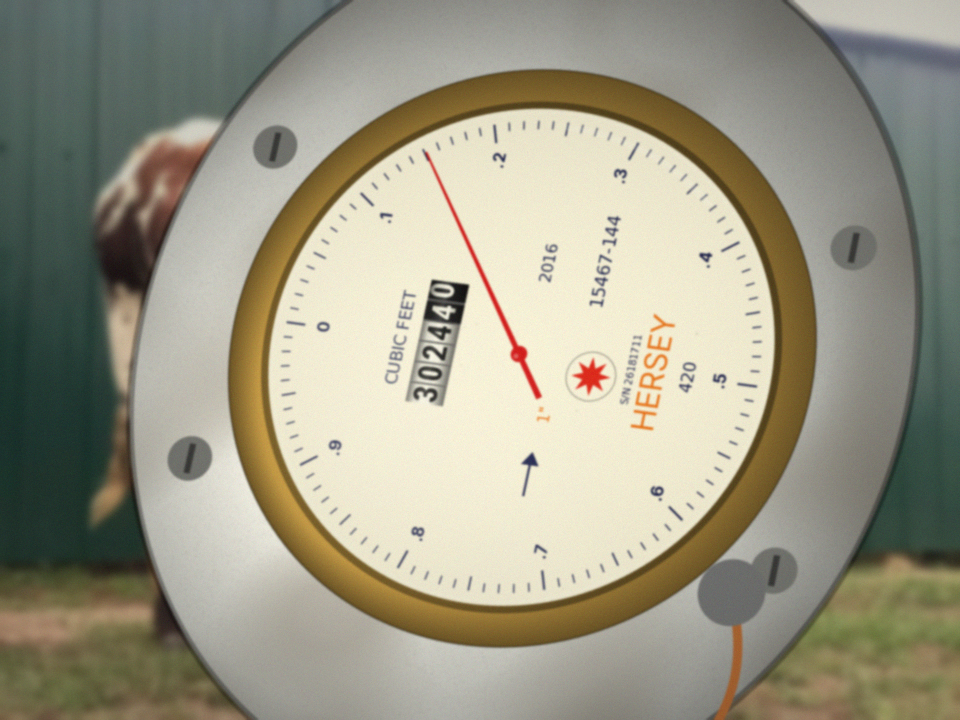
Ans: 302440.15
